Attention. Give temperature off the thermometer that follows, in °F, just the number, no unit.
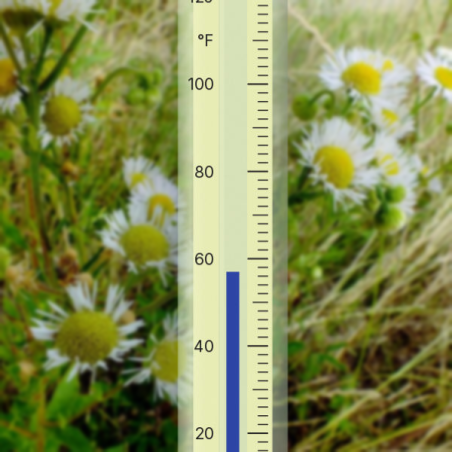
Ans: 57
